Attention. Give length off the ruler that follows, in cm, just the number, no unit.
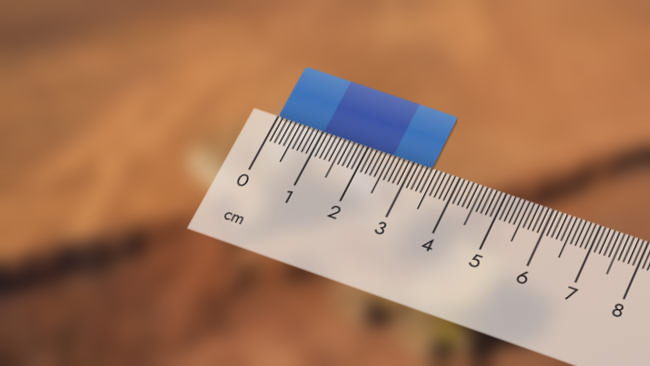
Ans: 3.4
